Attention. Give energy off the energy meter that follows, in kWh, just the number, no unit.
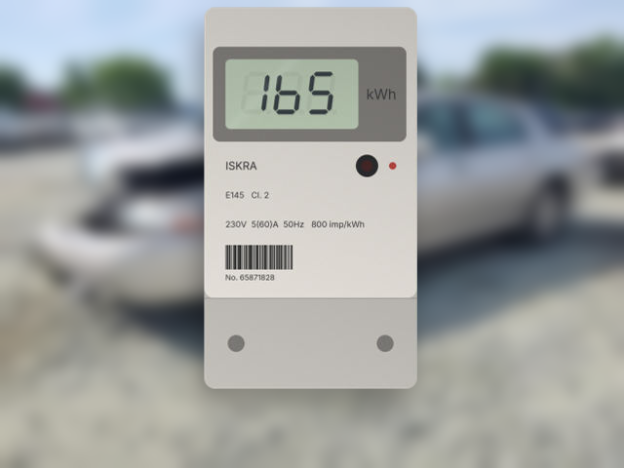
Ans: 165
